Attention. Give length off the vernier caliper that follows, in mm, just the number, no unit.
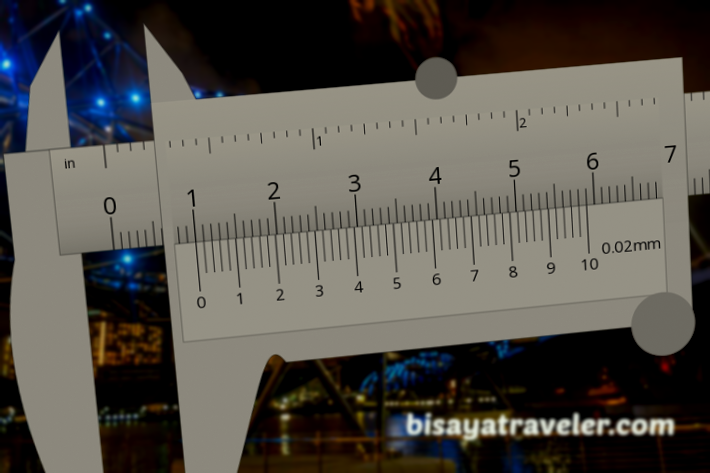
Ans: 10.0
